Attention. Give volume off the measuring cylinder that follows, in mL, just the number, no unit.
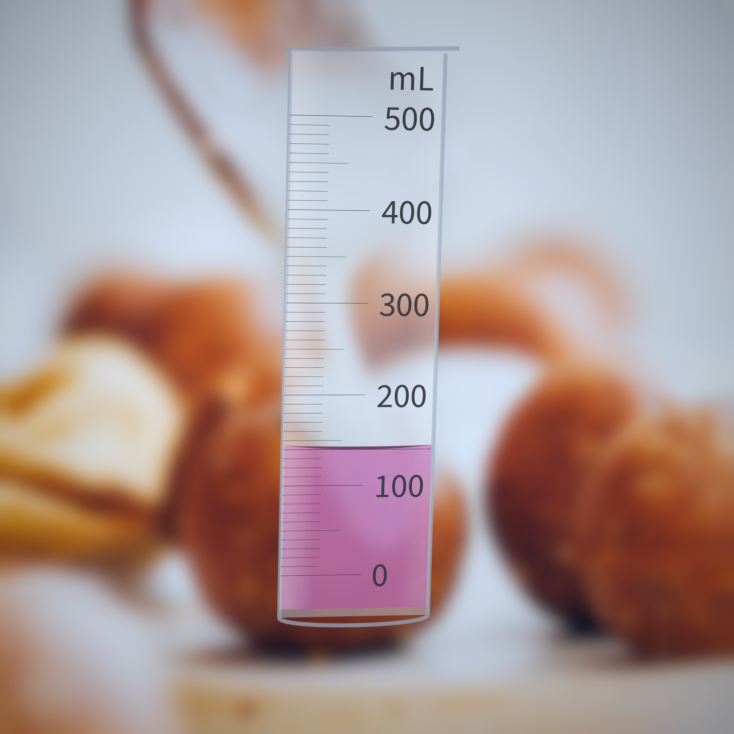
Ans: 140
